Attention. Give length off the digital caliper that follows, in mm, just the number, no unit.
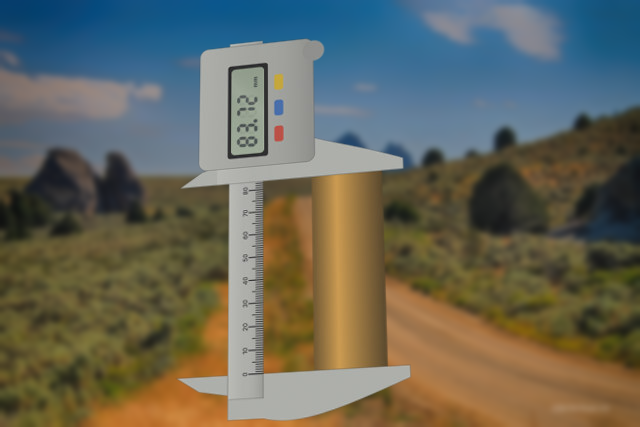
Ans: 83.72
